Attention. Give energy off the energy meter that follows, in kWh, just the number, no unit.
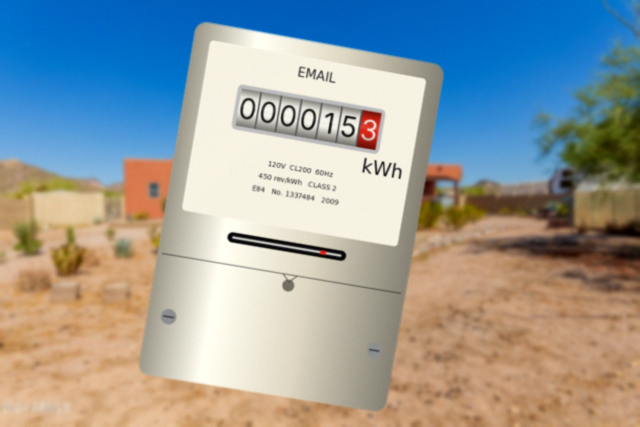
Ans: 15.3
